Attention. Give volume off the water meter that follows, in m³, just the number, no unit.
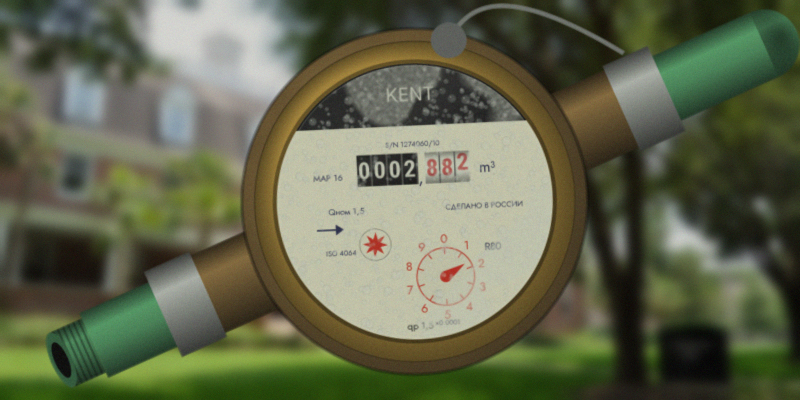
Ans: 2.8821
